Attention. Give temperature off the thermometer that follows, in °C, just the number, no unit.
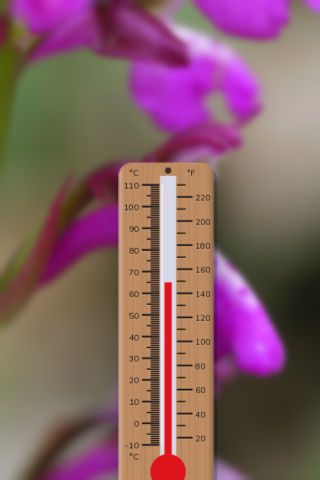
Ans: 65
